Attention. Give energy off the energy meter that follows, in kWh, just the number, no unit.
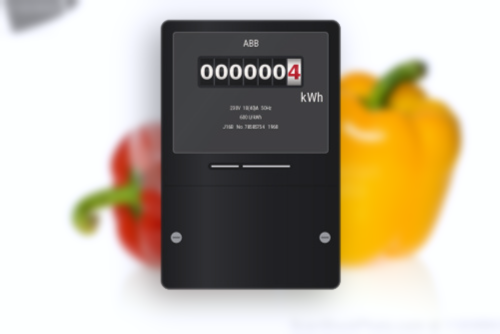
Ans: 0.4
